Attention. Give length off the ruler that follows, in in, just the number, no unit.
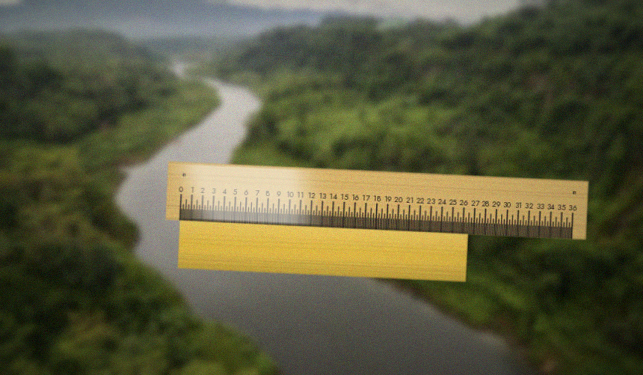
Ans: 26.5
